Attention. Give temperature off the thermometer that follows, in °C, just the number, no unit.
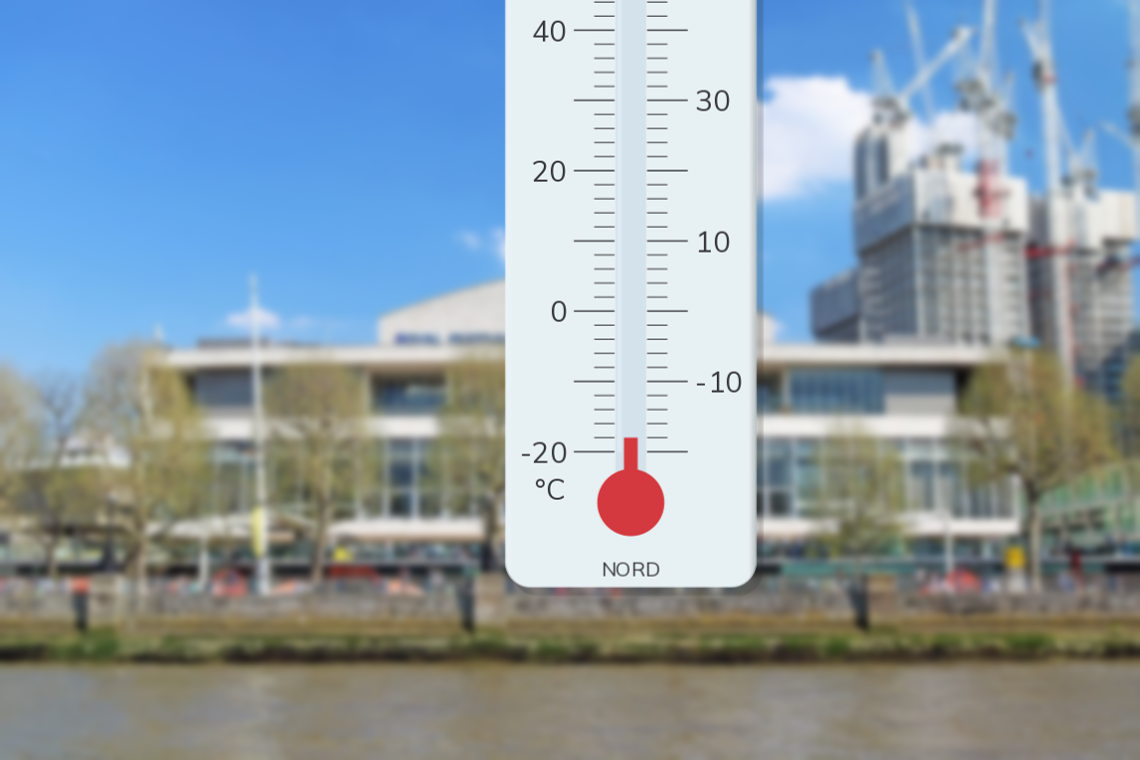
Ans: -18
